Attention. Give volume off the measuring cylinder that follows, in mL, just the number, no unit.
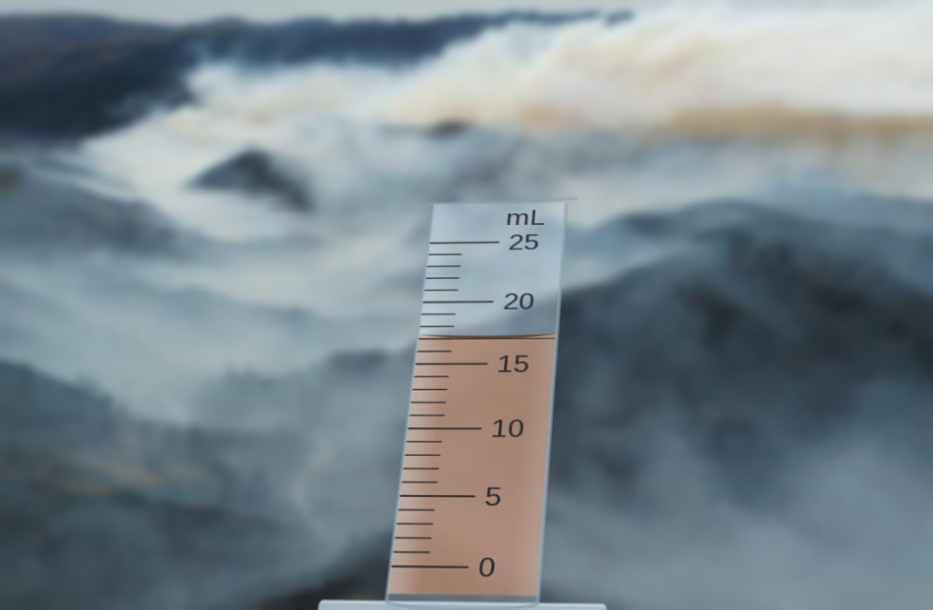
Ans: 17
